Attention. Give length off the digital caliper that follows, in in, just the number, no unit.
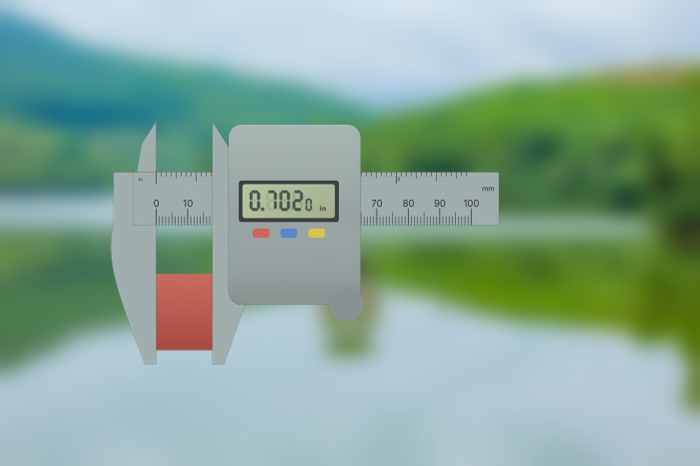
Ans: 0.7020
